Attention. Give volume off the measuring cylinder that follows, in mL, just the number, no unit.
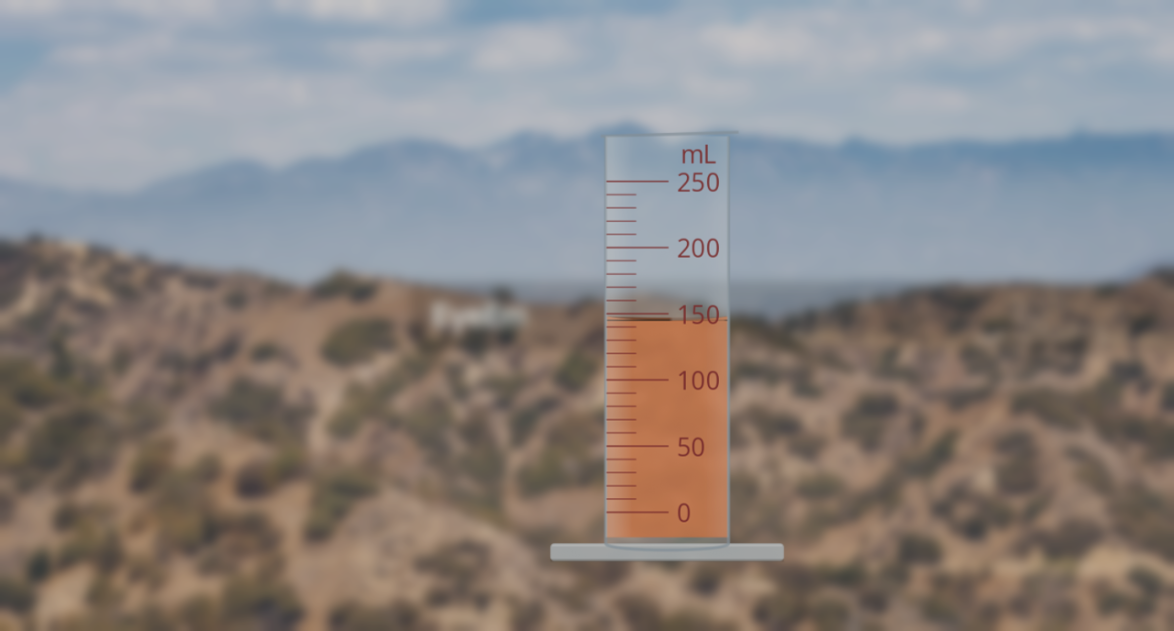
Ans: 145
